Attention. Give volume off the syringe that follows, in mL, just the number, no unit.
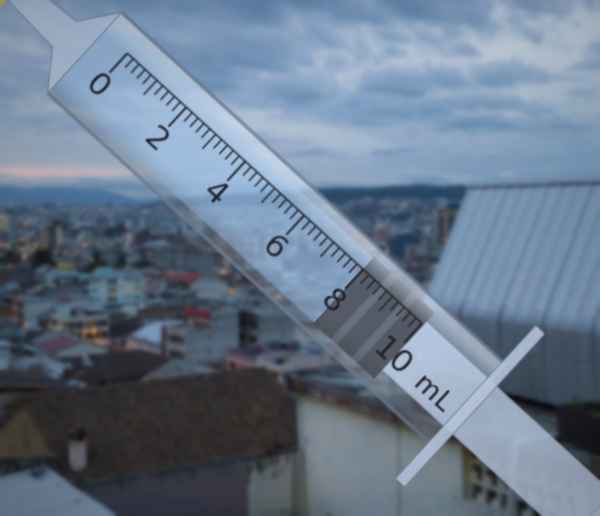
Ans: 8
